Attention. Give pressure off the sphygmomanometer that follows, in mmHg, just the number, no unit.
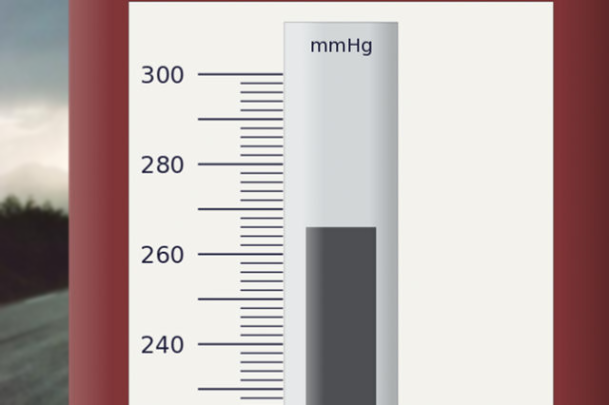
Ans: 266
